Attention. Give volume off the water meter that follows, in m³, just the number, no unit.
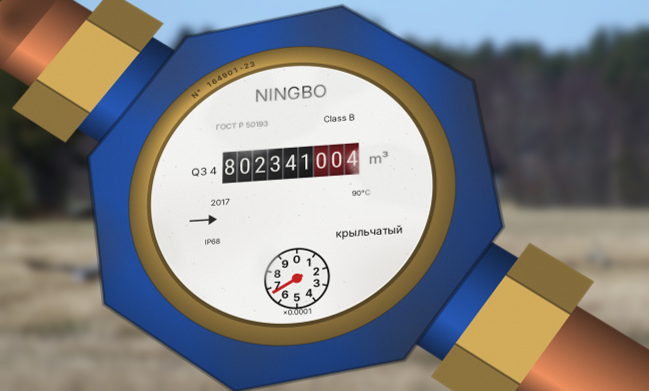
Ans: 802341.0046
